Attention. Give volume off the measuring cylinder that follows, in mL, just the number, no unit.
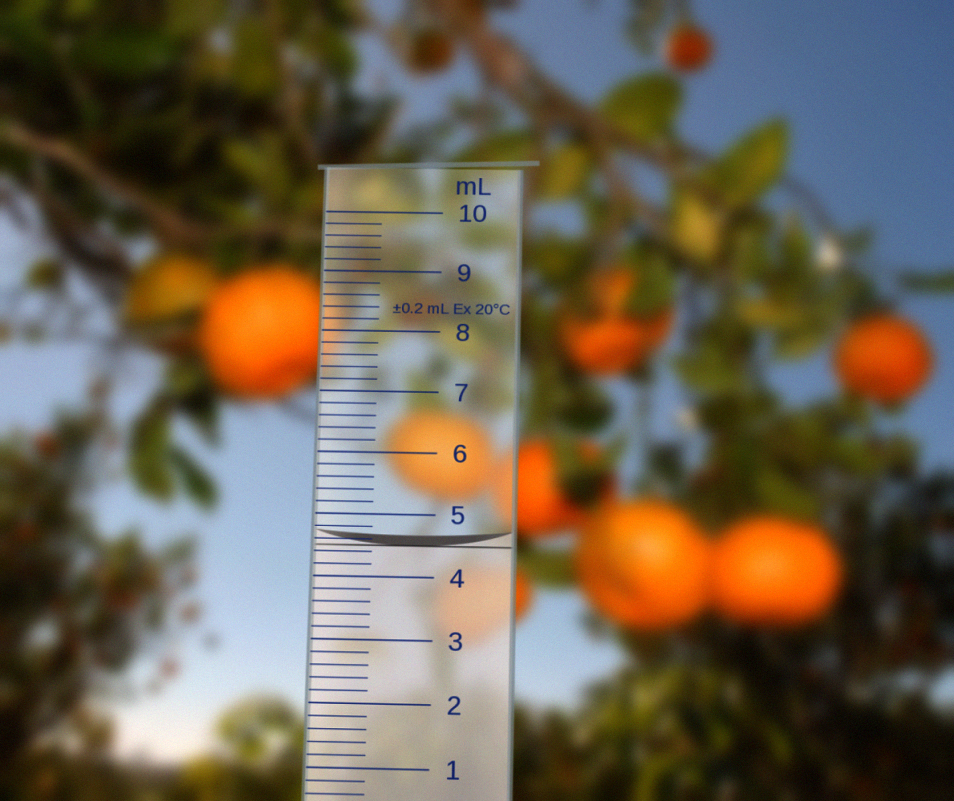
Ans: 4.5
